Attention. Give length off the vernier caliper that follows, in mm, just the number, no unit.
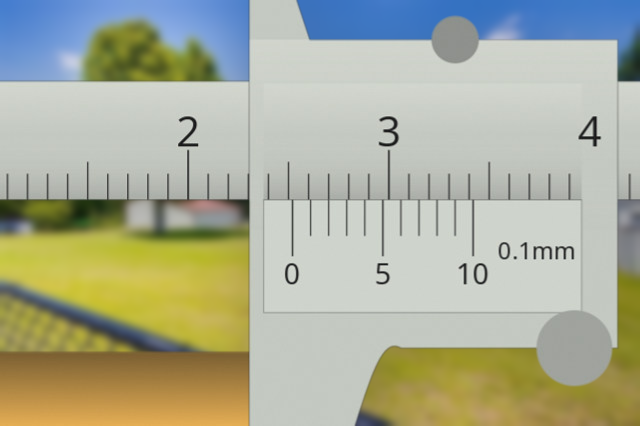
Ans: 25.2
